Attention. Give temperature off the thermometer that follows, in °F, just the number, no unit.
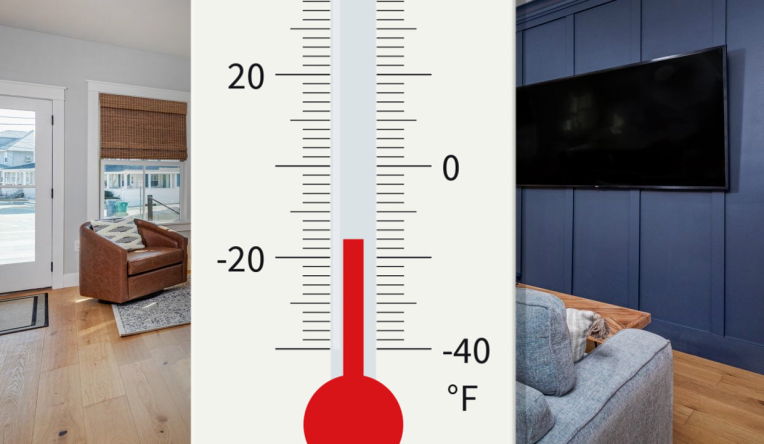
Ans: -16
